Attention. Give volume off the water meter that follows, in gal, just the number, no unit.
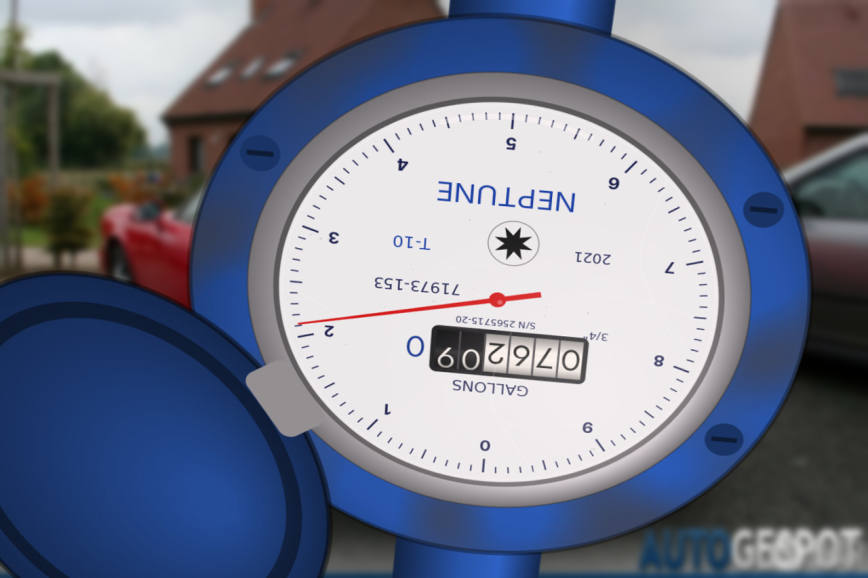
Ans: 762092.1
